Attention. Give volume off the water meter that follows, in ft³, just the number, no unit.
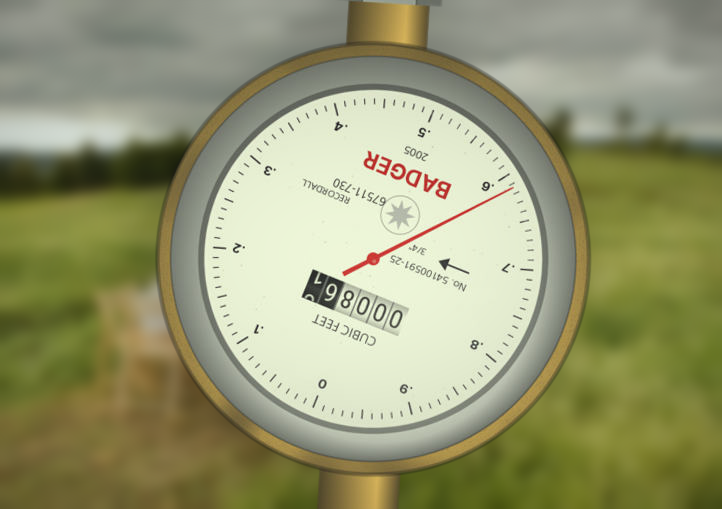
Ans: 860.61
